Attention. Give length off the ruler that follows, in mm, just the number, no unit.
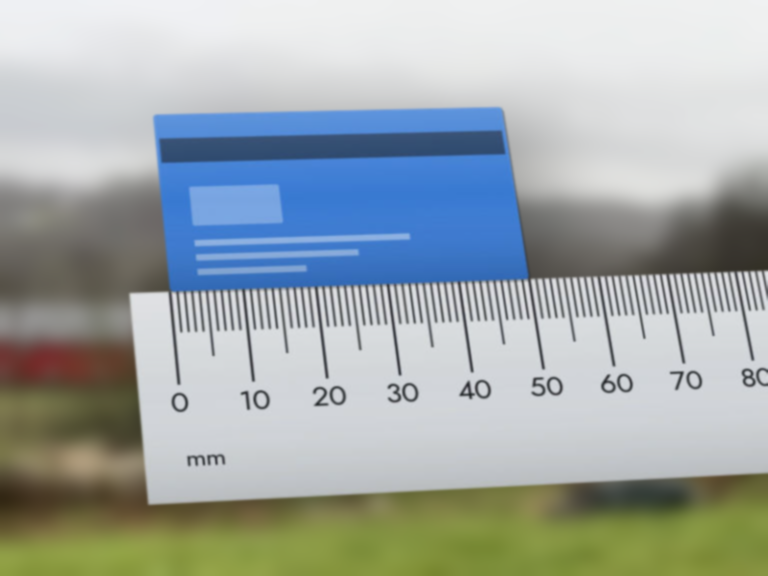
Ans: 50
